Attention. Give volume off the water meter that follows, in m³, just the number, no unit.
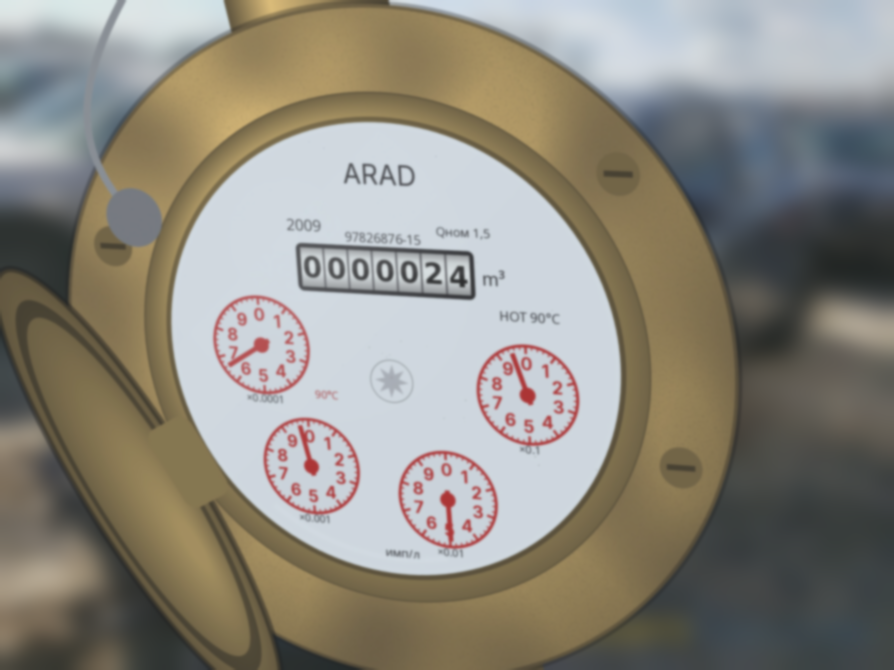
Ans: 23.9496
